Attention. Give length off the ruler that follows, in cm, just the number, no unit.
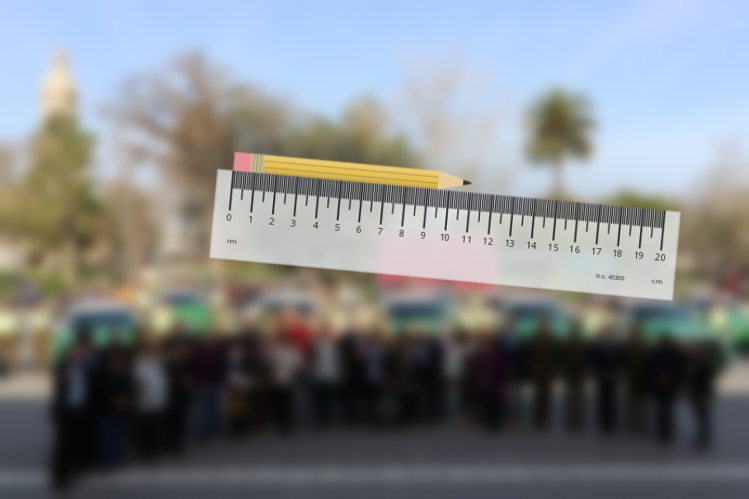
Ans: 11
